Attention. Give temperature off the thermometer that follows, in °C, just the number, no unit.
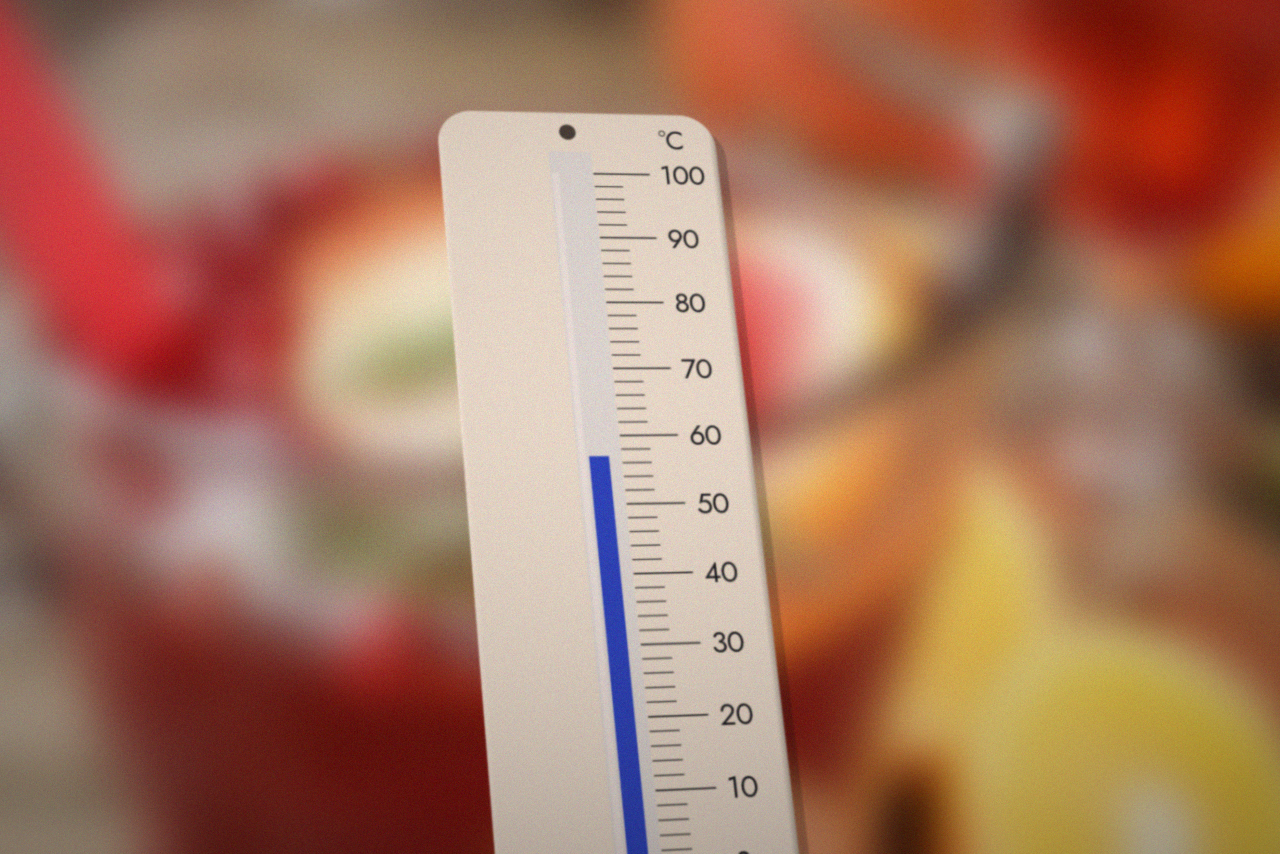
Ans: 57
